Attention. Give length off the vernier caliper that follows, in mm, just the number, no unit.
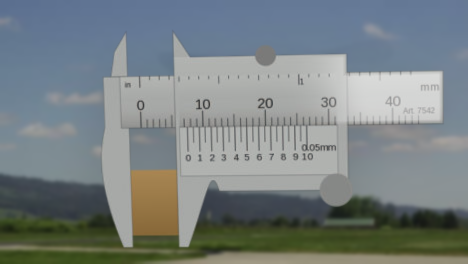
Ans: 7.5
